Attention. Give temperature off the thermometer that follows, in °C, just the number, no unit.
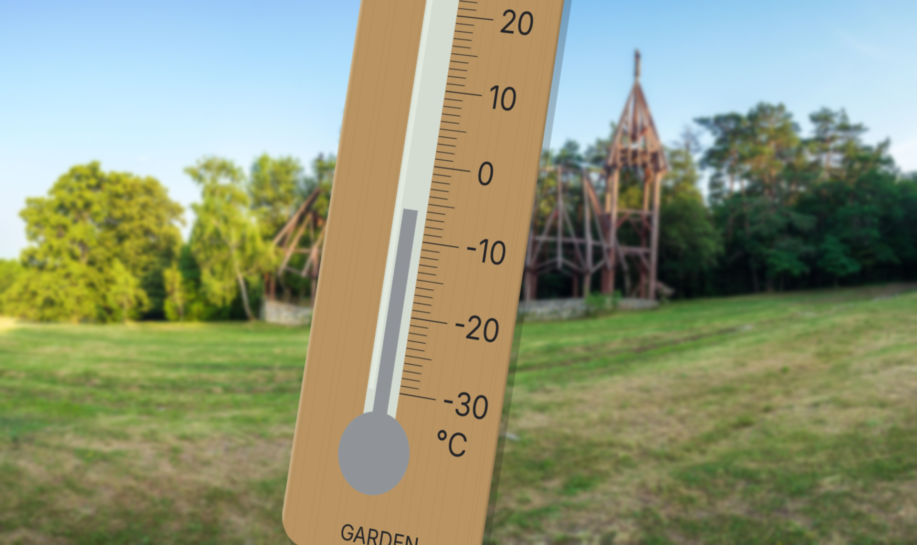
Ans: -6
